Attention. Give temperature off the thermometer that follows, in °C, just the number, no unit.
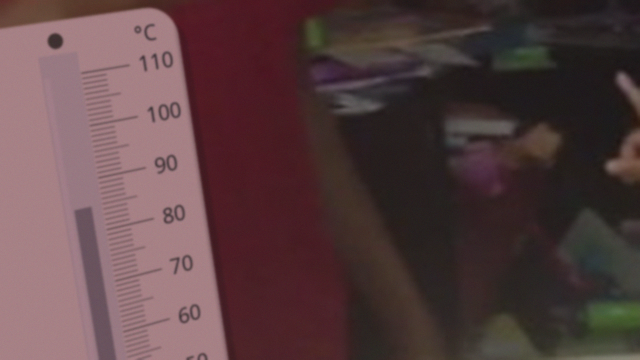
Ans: 85
